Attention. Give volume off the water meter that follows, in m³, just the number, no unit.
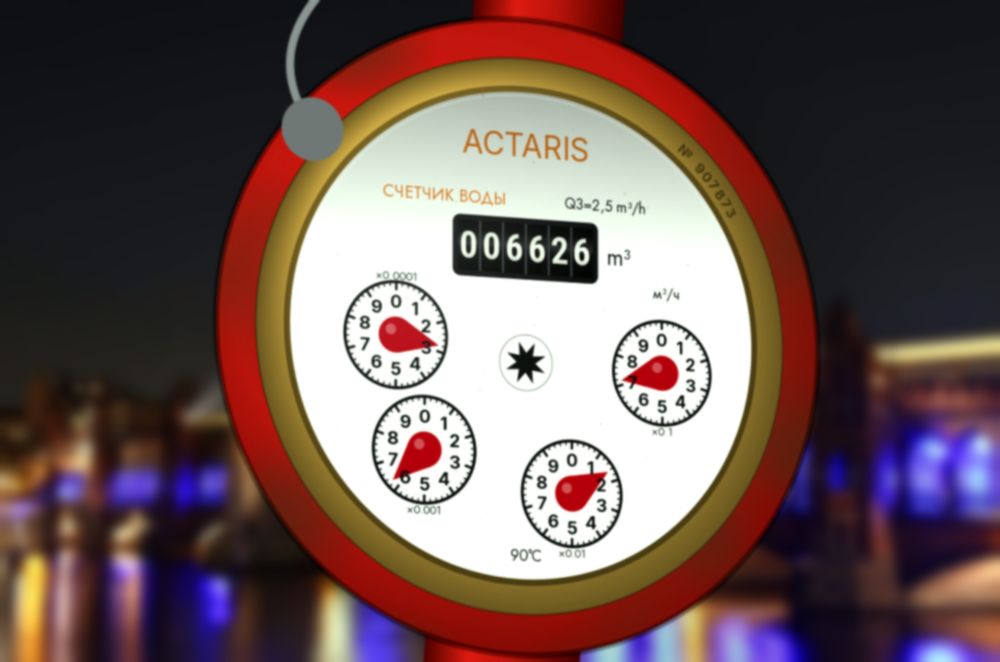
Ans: 6626.7162
